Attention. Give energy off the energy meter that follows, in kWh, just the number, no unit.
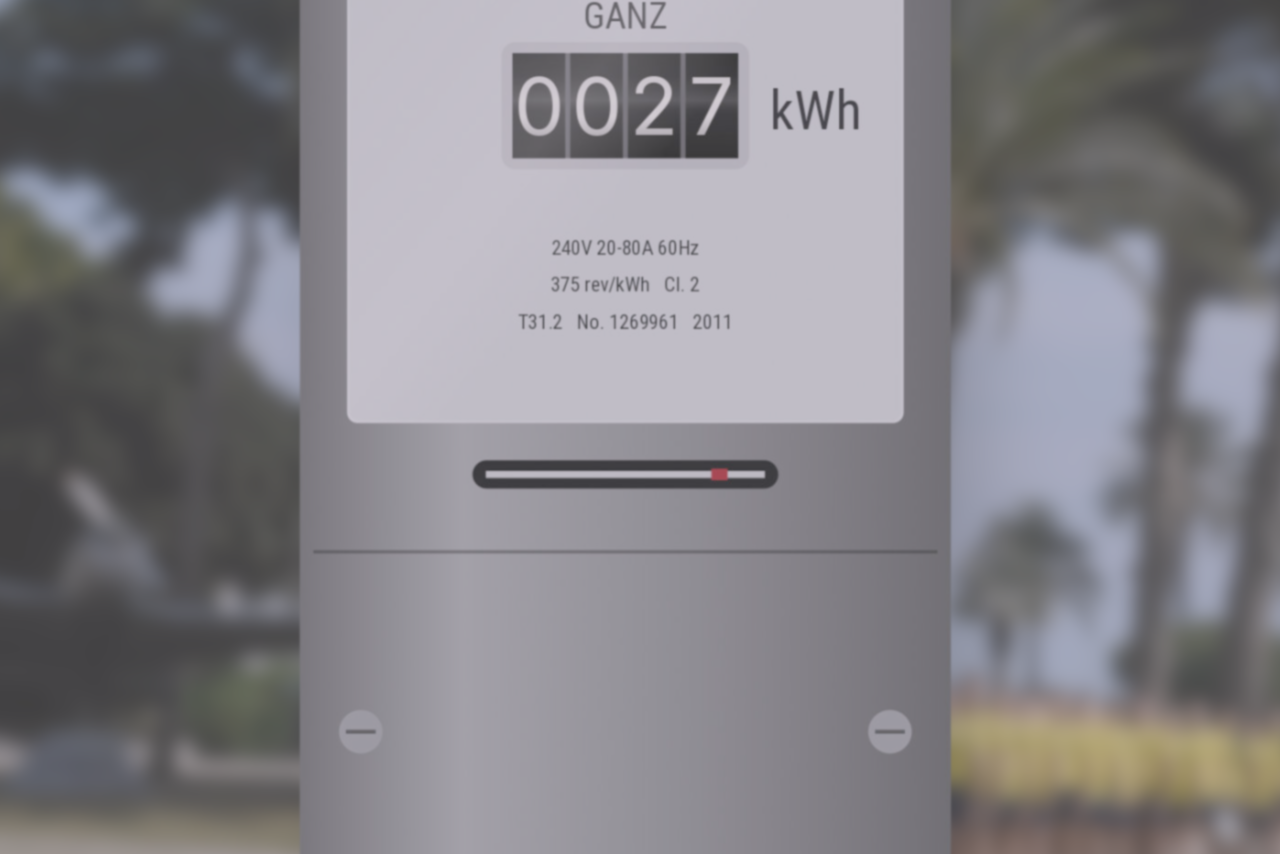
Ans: 27
